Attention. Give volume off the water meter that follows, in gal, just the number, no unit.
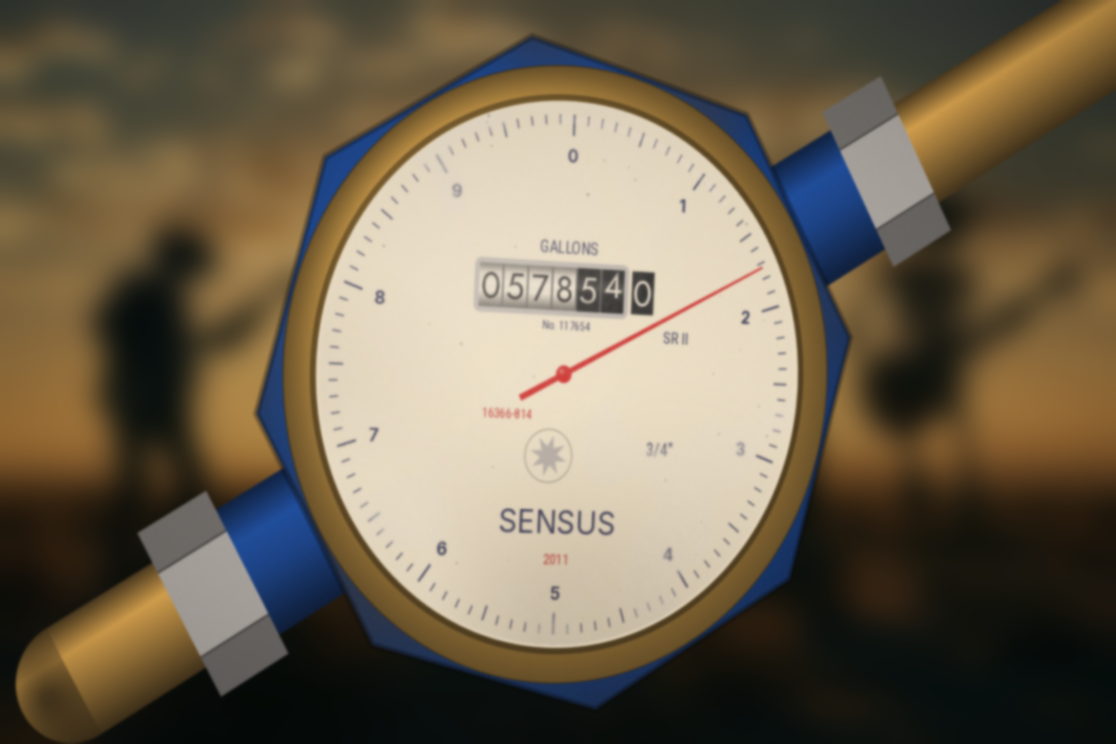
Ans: 578541.7
